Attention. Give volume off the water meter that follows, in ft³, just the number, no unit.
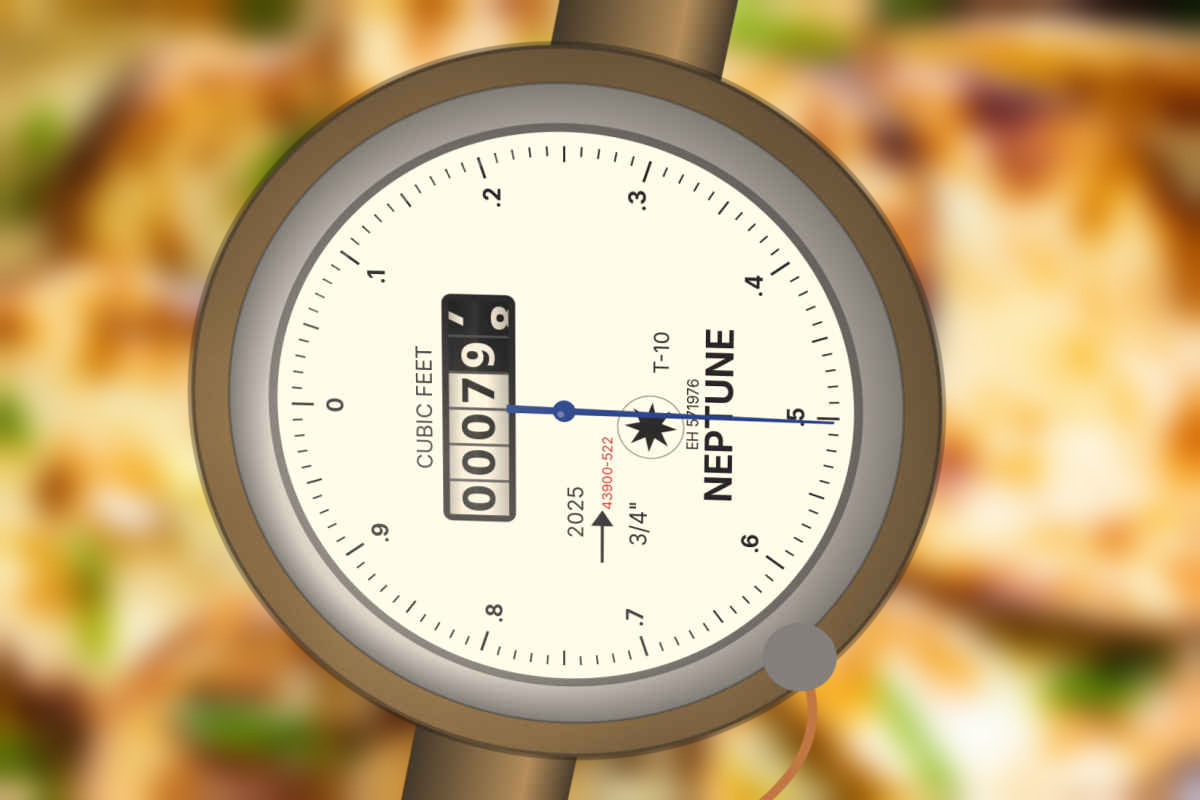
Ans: 797.50
